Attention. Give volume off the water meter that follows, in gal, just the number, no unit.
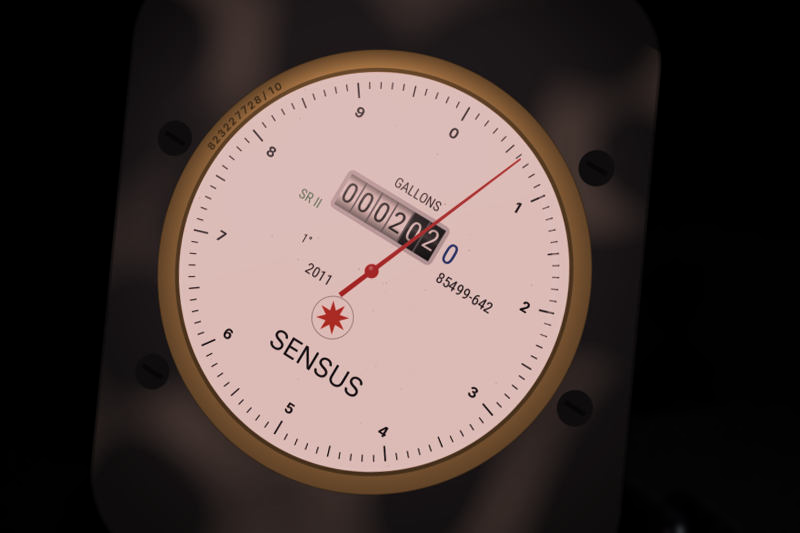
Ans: 2020.6
